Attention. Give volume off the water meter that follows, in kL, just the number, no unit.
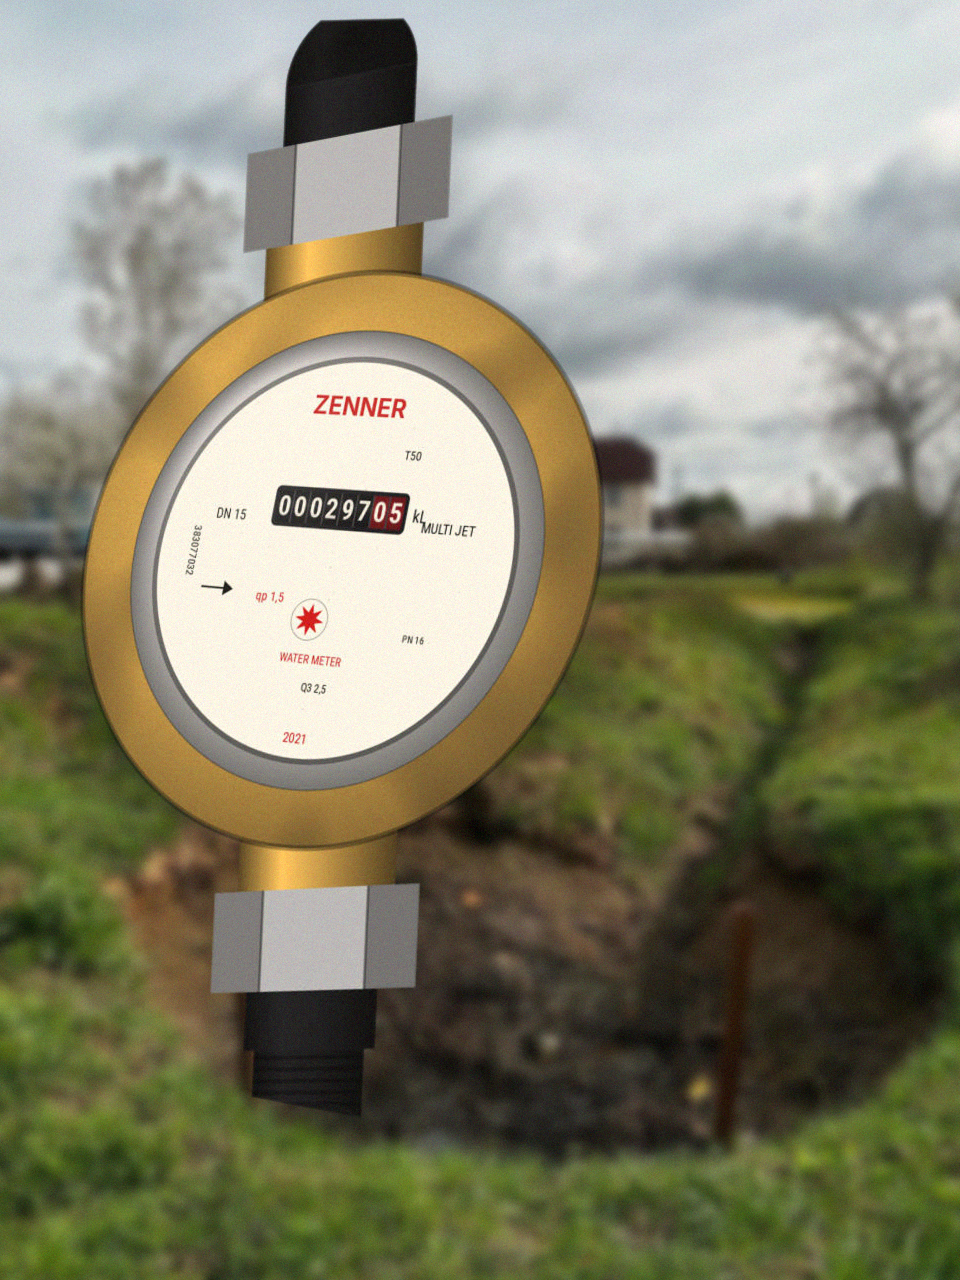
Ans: 297.05
